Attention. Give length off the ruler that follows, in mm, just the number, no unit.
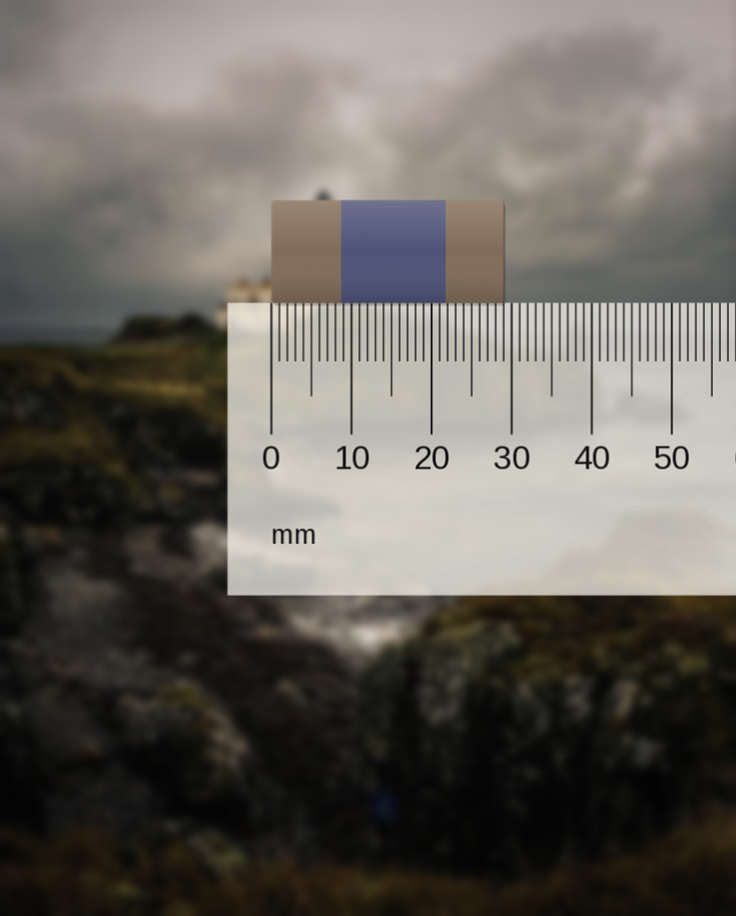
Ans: 29
